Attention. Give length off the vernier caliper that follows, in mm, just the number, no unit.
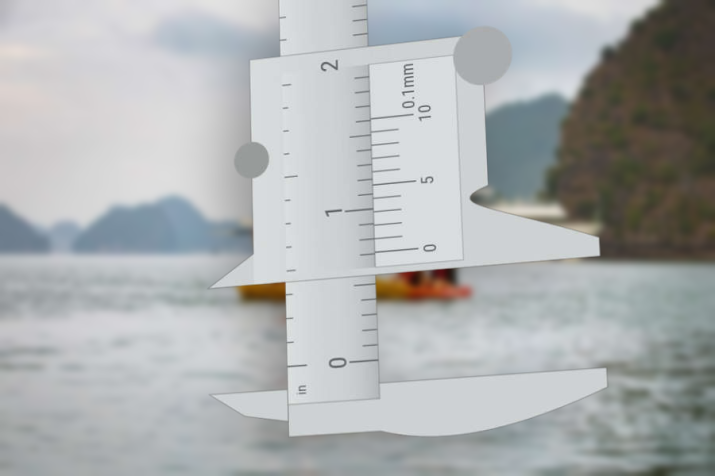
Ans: 7.1
